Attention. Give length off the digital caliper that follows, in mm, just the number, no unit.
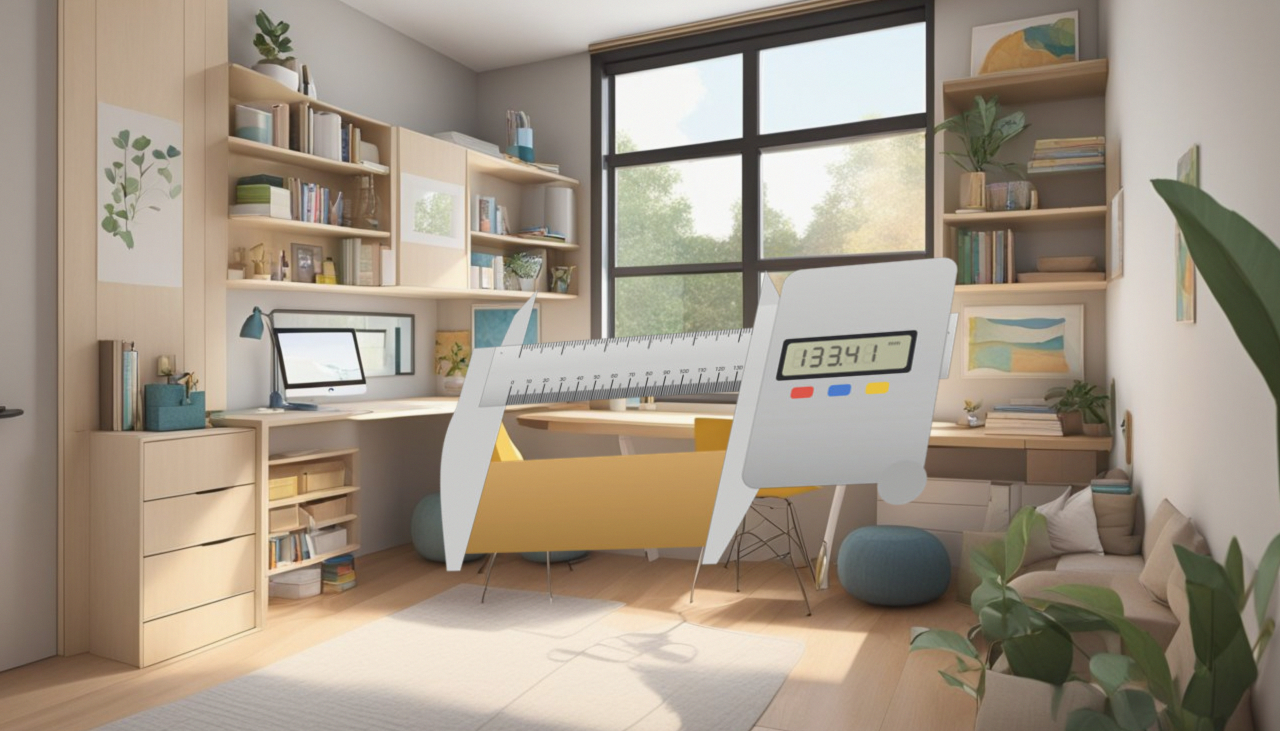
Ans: 133.41
